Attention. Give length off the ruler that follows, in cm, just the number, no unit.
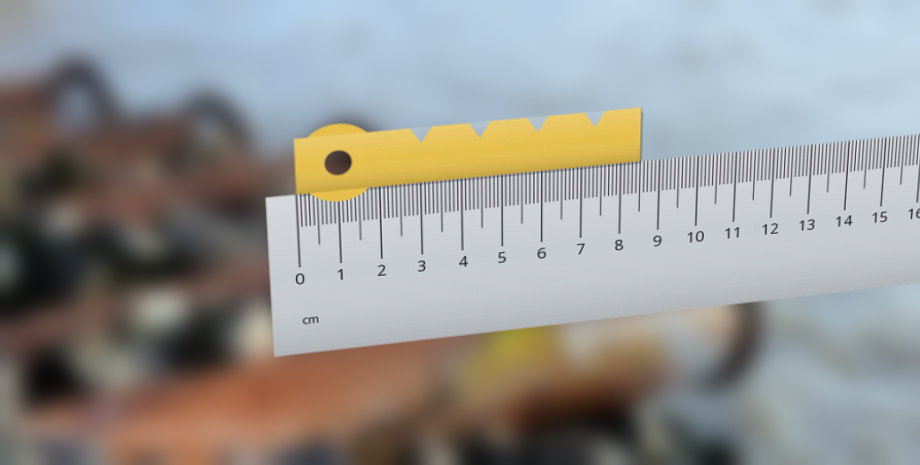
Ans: 8.5
